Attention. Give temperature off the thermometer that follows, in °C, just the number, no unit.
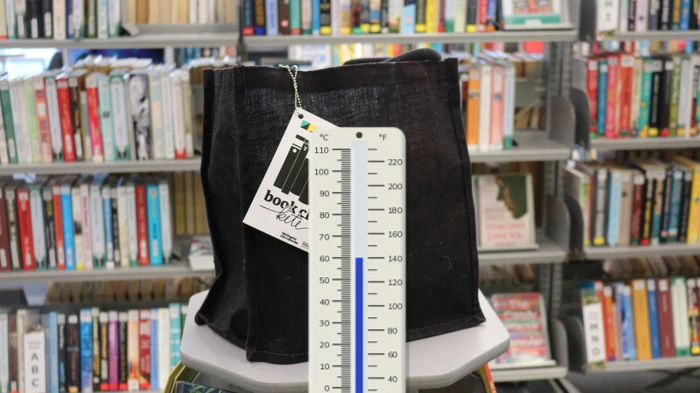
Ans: 60
